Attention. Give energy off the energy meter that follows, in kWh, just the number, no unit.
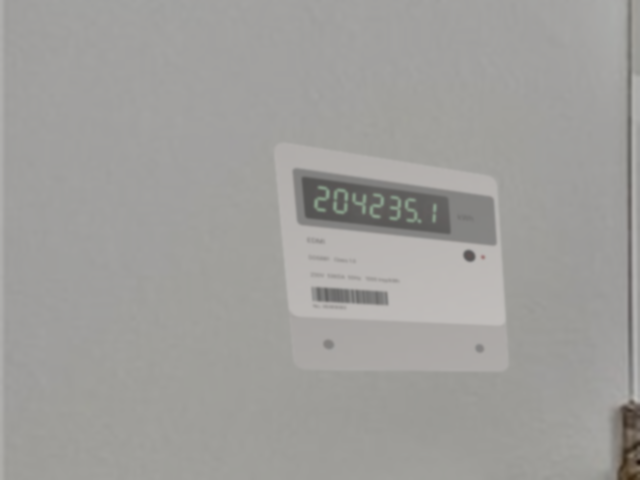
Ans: 204235.1
